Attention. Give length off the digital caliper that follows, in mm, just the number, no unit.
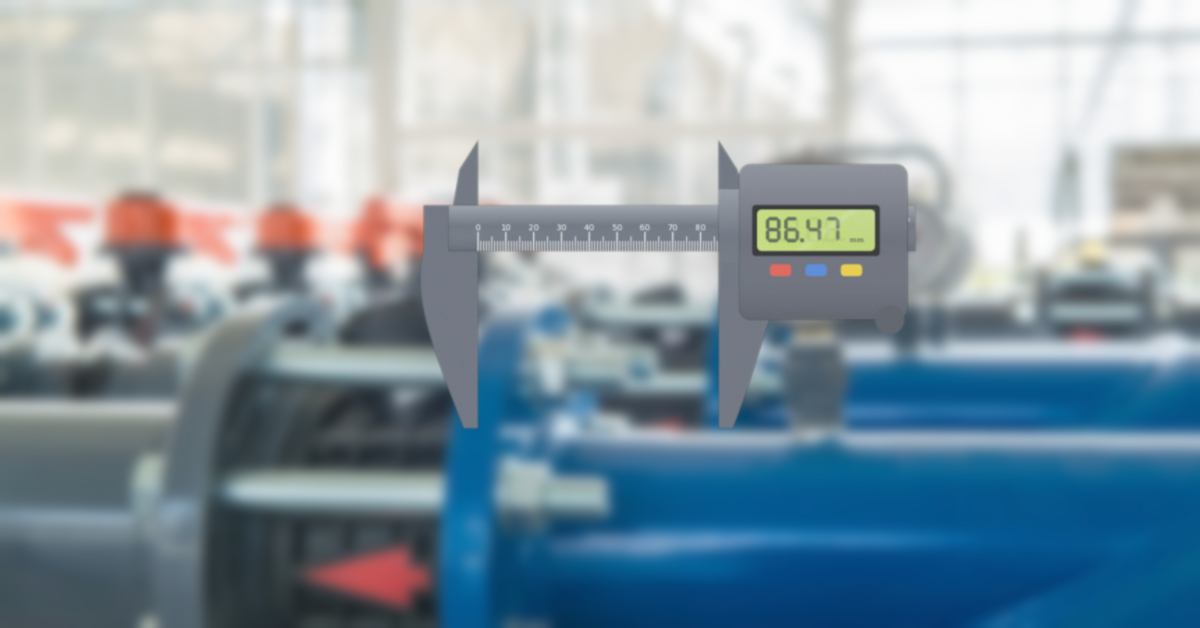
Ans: 86.47
